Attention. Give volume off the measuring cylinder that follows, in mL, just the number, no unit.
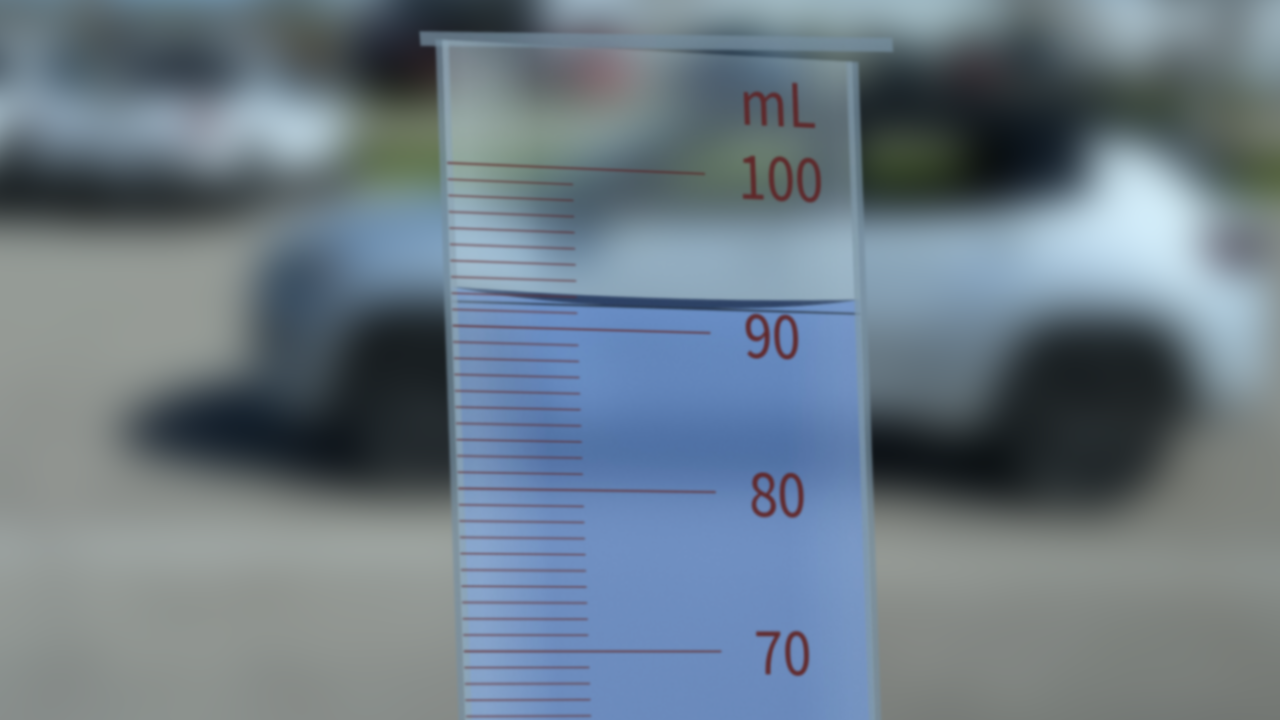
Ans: 91.5
